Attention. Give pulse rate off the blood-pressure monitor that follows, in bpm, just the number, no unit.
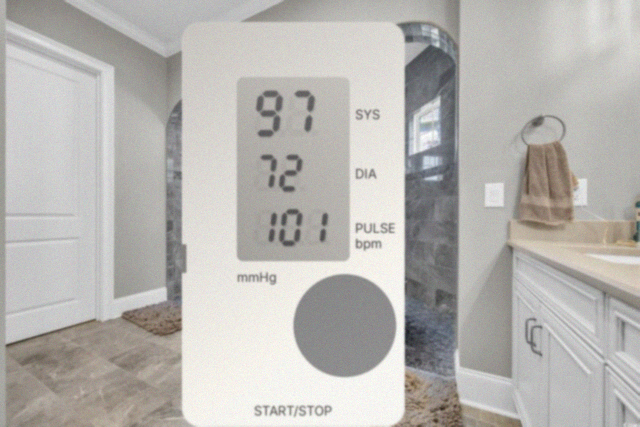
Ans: 101
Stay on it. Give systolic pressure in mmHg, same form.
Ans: 97
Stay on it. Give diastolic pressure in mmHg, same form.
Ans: 72
